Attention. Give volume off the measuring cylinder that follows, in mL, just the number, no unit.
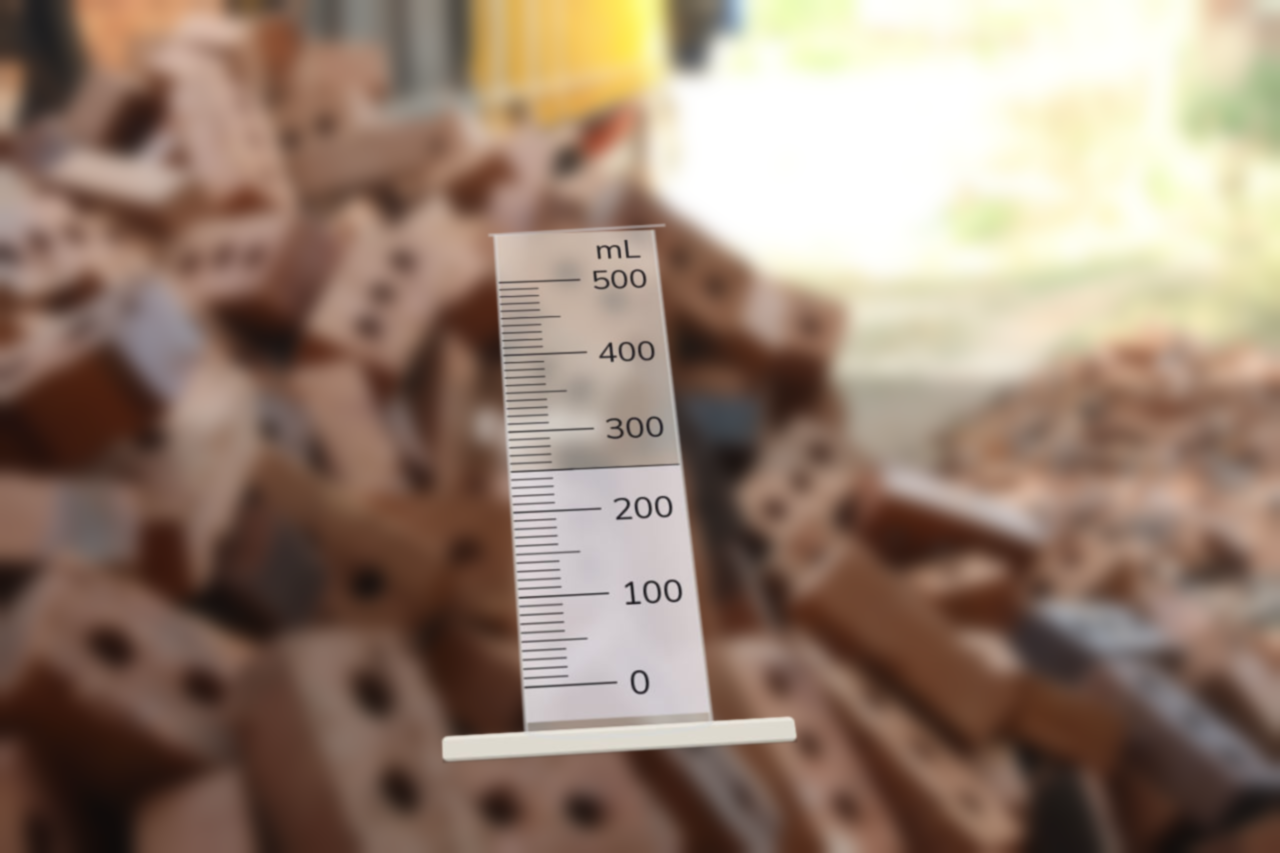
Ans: 250
